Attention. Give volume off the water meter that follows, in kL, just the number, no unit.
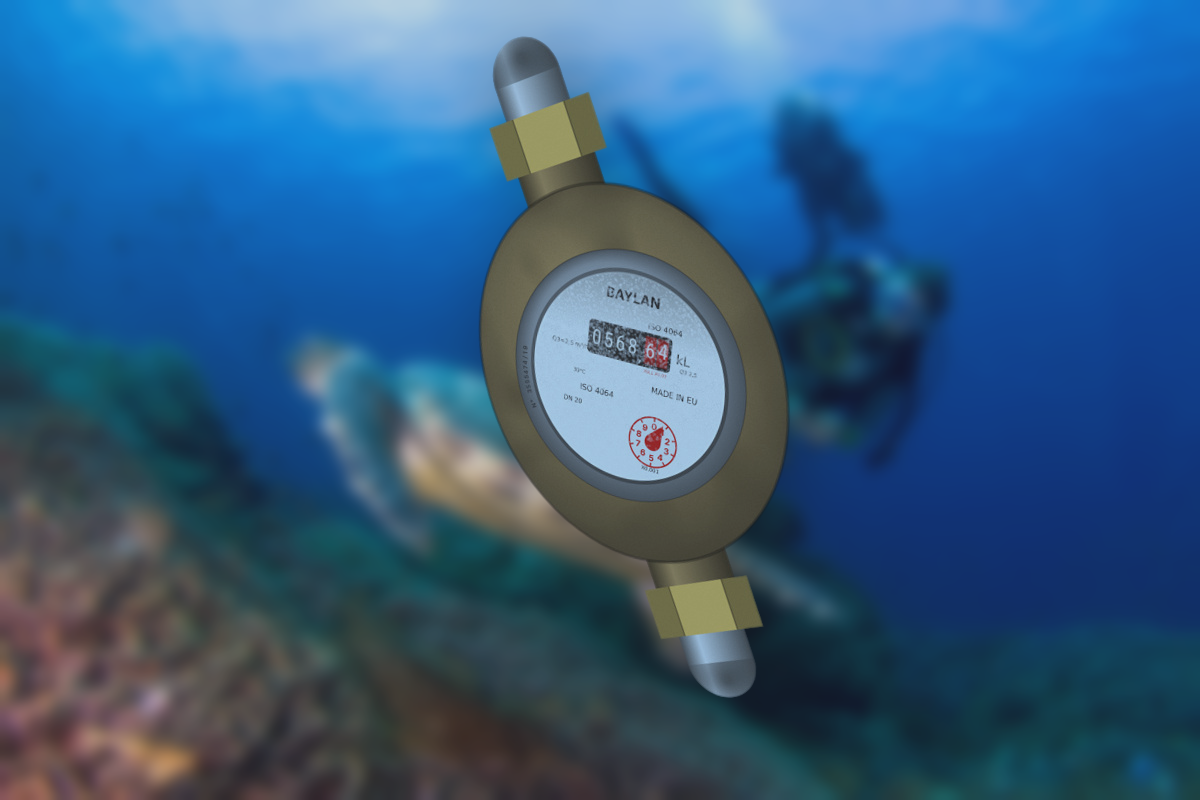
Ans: 568.640
